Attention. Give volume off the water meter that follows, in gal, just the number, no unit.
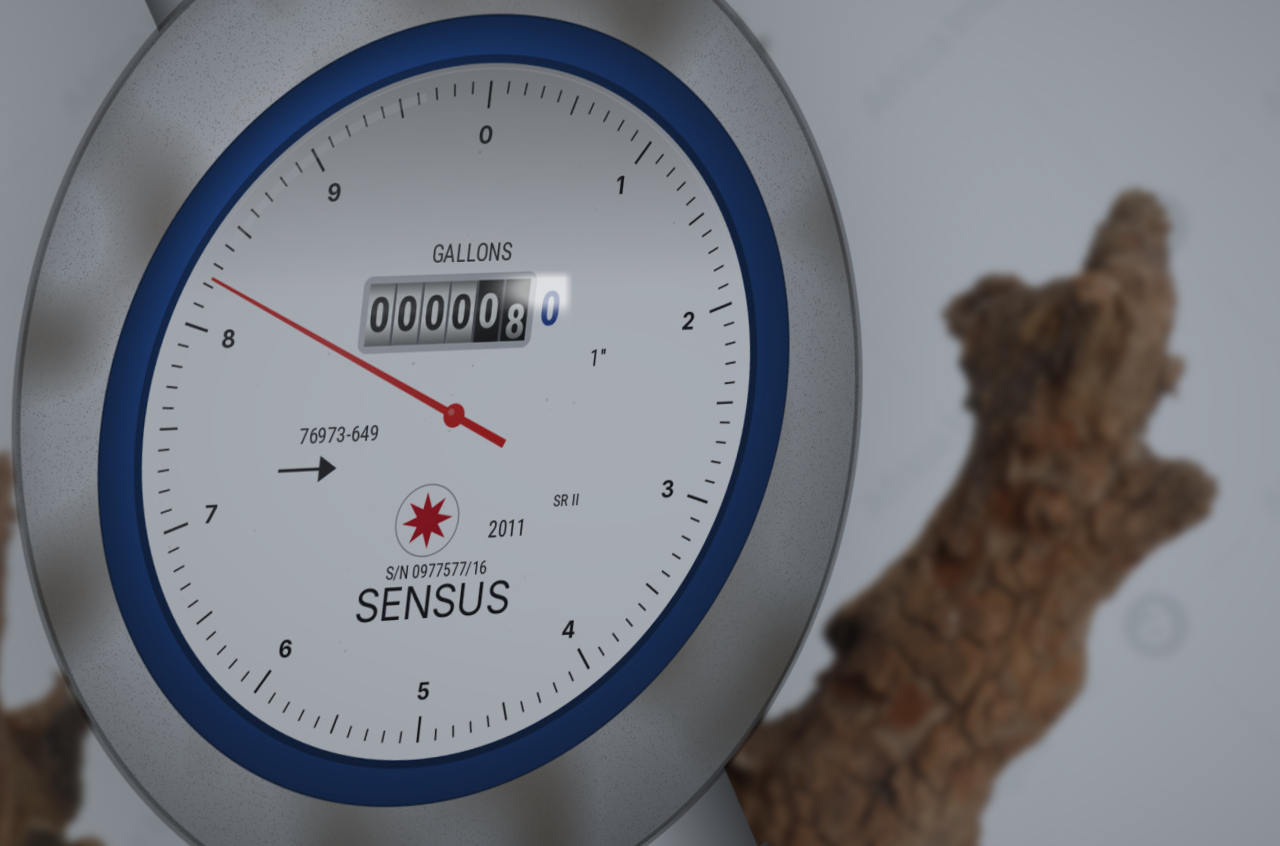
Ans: 78.2
